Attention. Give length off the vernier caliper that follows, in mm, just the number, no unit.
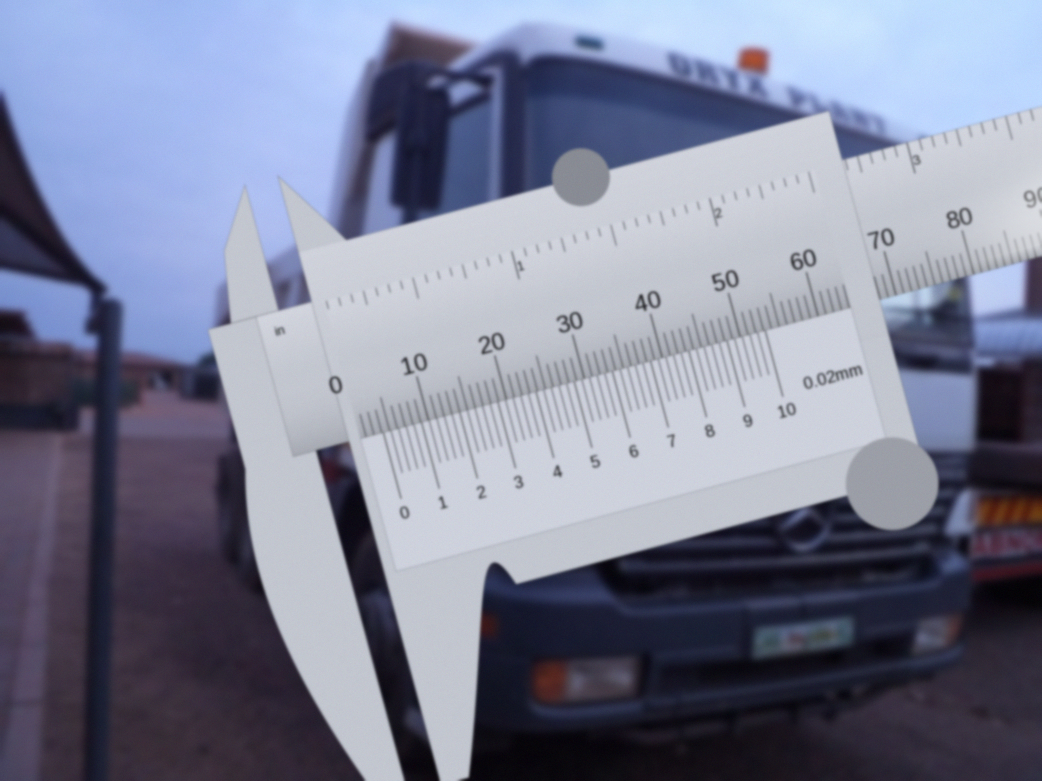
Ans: 4.2
